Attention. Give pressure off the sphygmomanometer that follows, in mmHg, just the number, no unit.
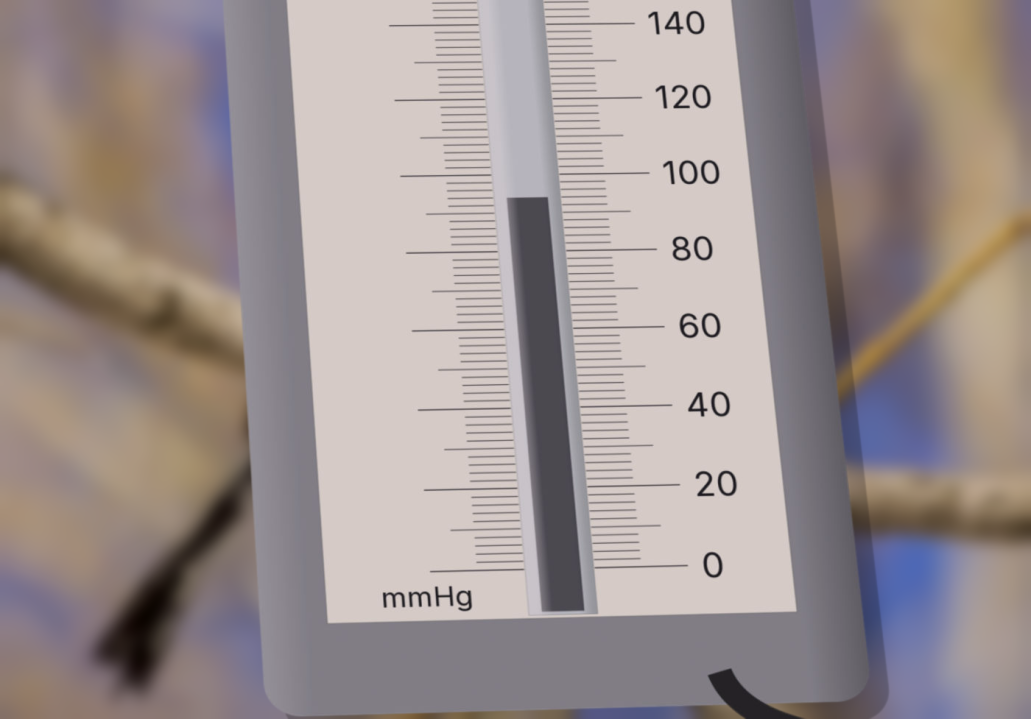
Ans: 94
